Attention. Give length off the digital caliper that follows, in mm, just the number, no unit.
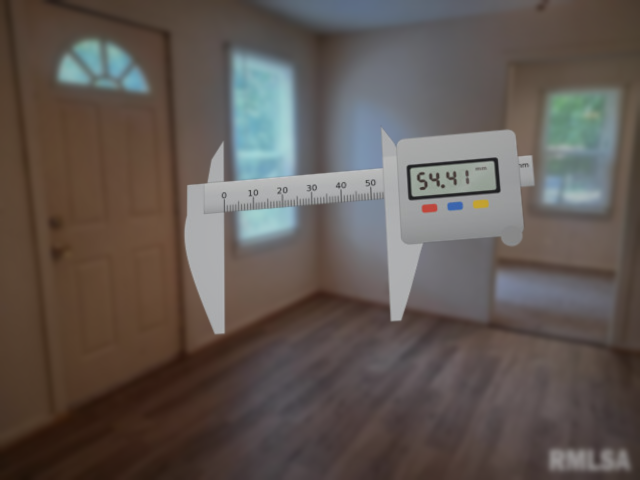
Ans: 54.41
